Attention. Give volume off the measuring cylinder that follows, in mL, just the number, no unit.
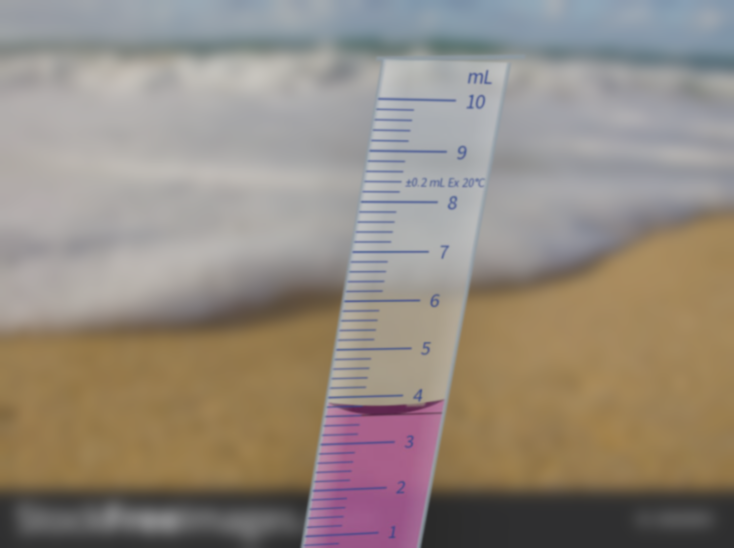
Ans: 3.6
